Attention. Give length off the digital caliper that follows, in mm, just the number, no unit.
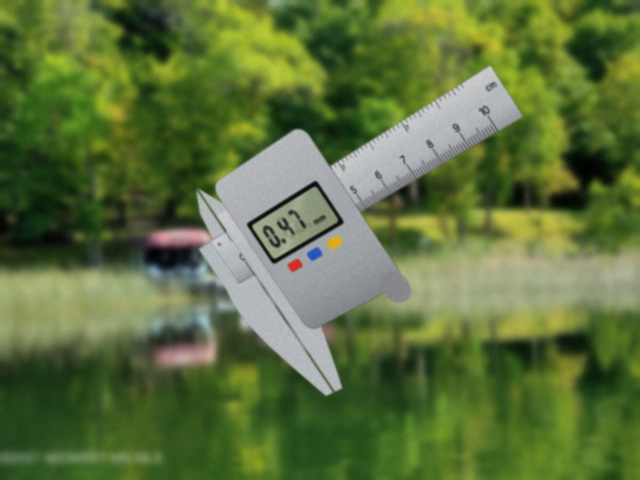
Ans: 0.47
